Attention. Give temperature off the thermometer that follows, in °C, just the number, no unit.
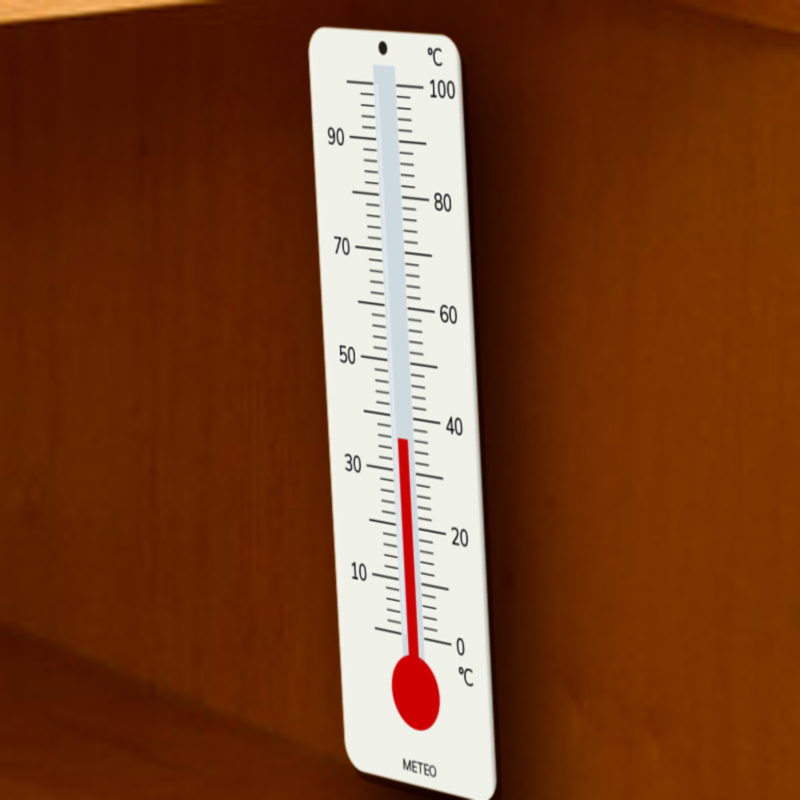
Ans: 36
